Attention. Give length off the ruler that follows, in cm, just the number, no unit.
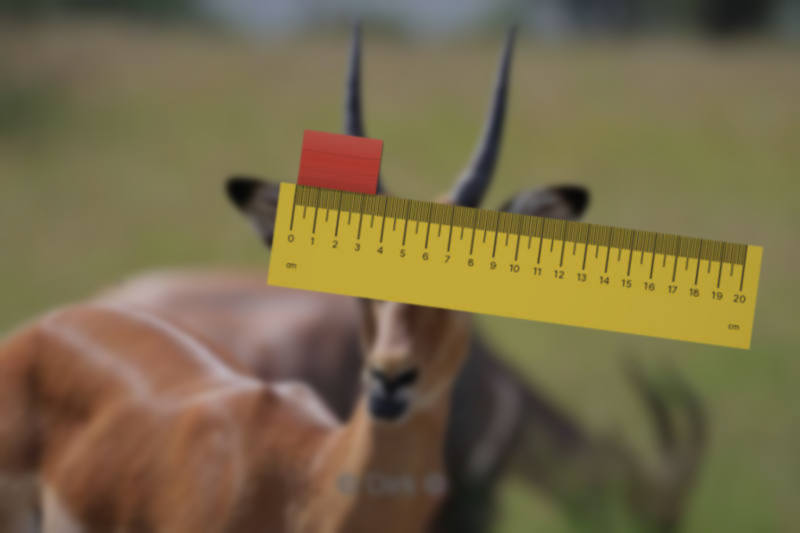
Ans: 3.5
